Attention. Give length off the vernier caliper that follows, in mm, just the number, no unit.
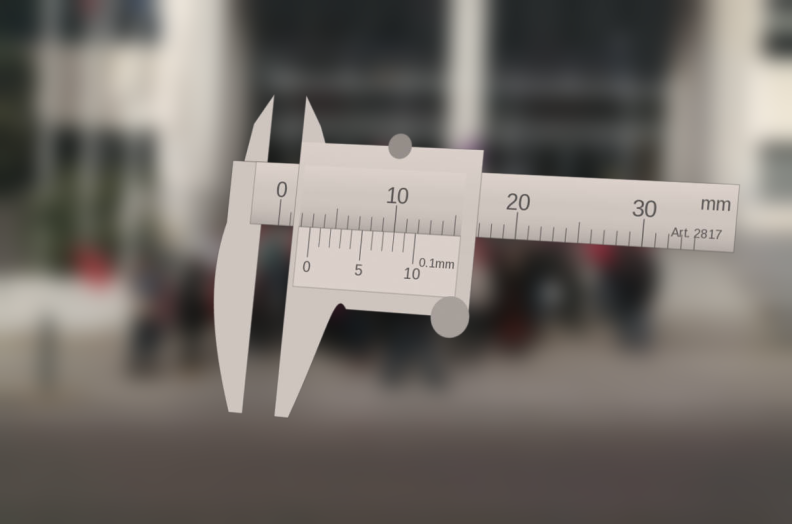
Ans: 2.8
